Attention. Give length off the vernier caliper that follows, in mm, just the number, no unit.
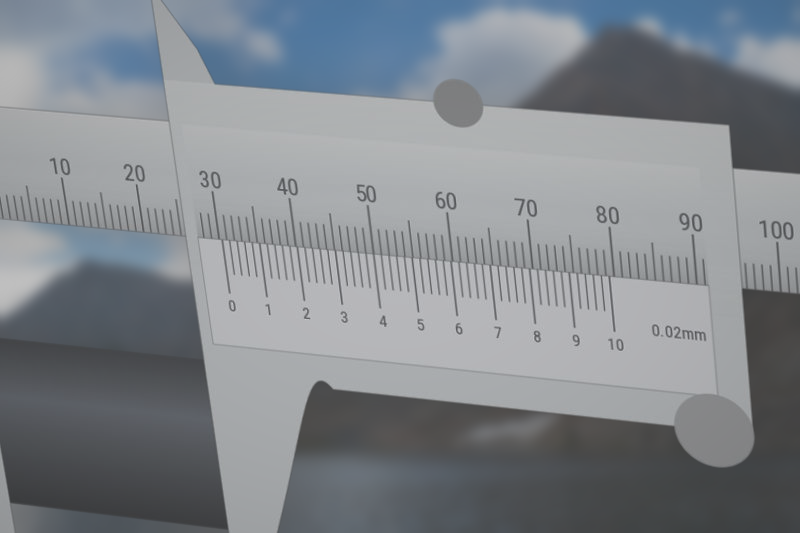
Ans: 30.4
